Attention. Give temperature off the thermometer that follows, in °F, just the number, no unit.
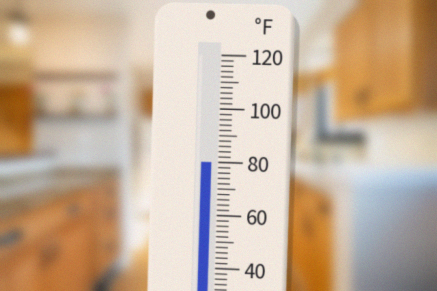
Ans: 80
